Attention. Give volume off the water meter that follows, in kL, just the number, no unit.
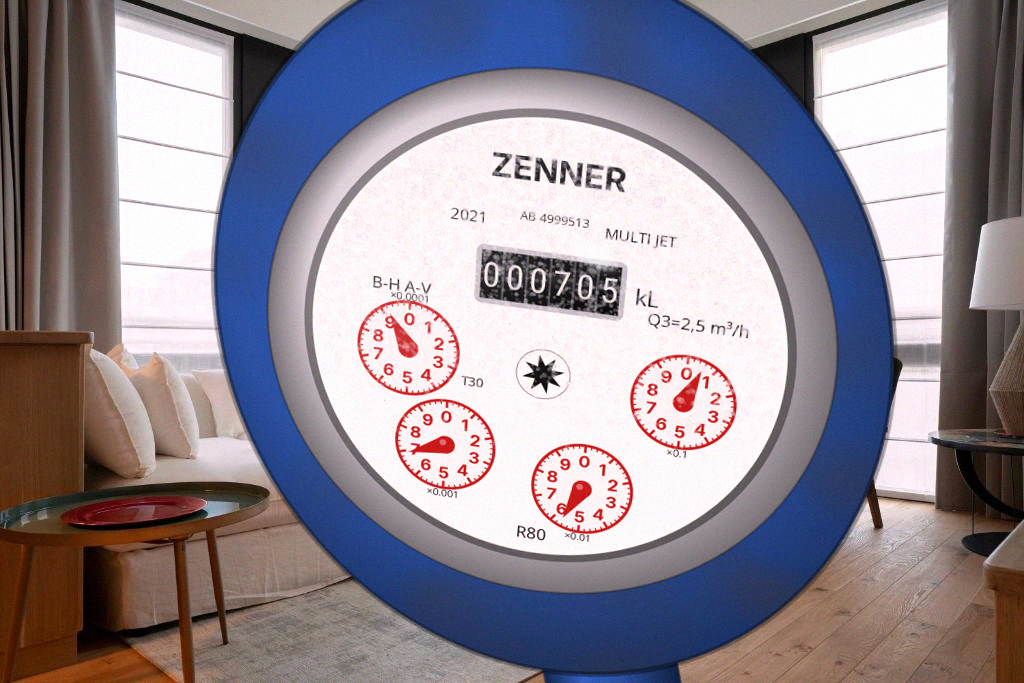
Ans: 705.0569
